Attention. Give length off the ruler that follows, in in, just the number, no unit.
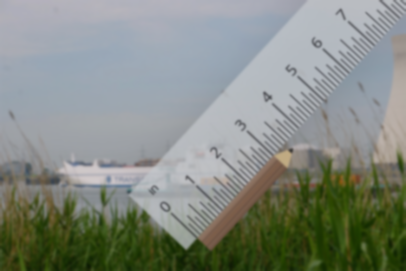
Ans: 3.5
